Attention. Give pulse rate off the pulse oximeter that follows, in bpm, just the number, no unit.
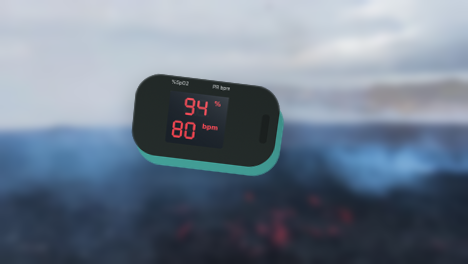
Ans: 80
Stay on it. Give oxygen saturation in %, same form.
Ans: 94
